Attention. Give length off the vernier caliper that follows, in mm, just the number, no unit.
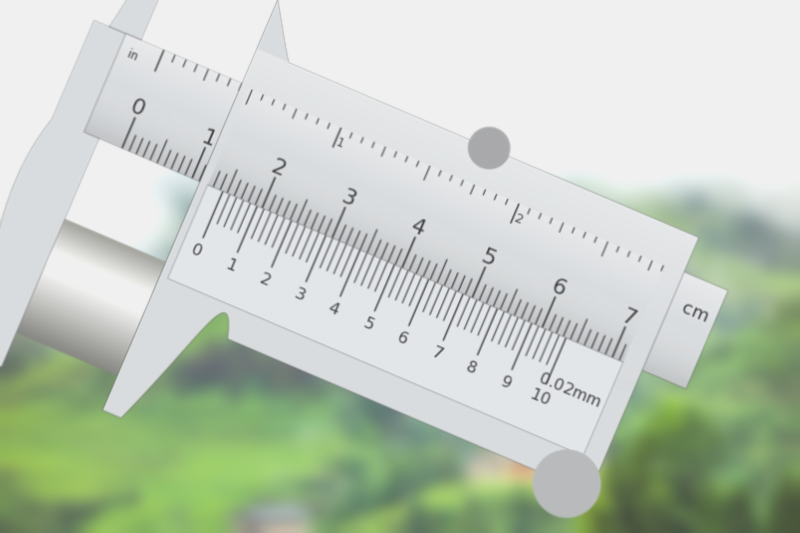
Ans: 14.4
